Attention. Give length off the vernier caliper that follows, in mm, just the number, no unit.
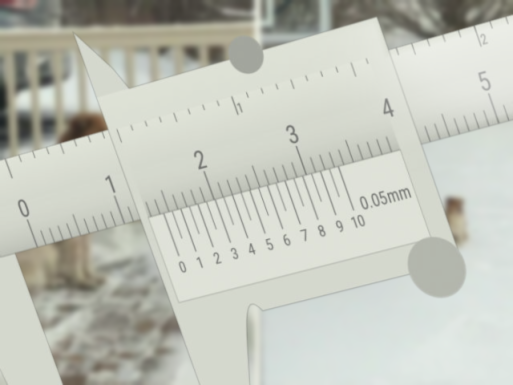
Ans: 14.4
